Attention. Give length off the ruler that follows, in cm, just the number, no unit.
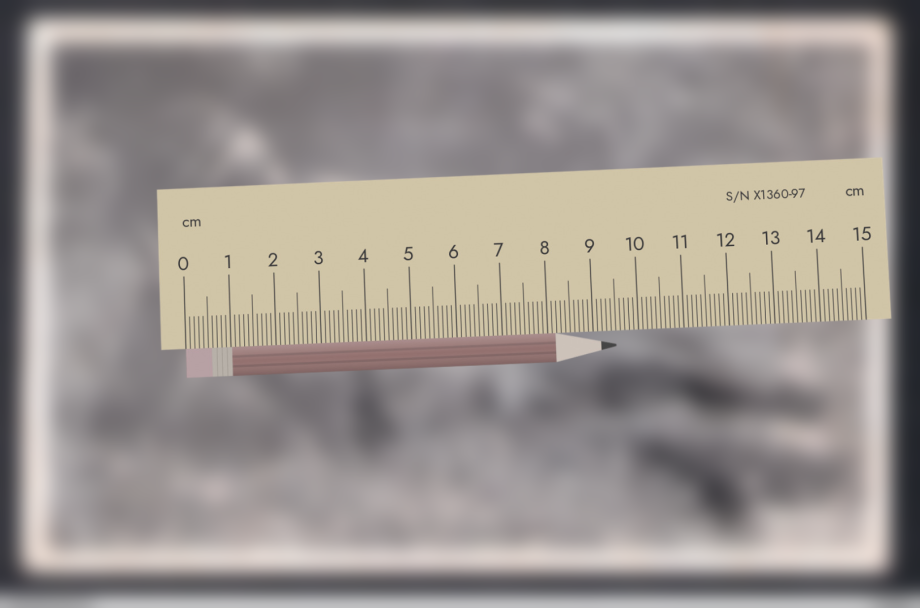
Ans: 9.5
